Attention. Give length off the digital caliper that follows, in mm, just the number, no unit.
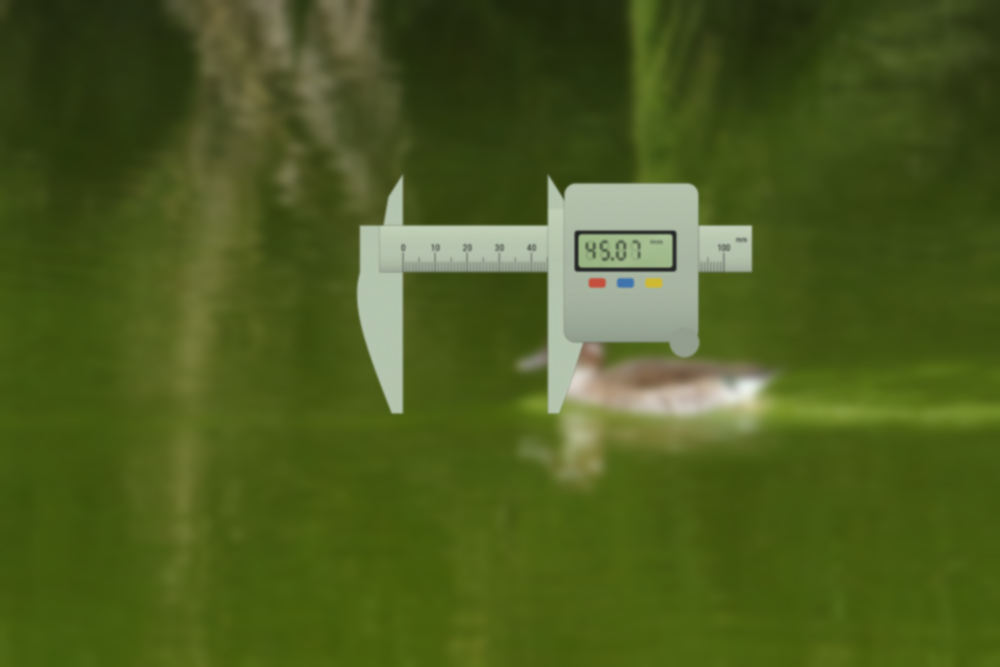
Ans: 45.07
